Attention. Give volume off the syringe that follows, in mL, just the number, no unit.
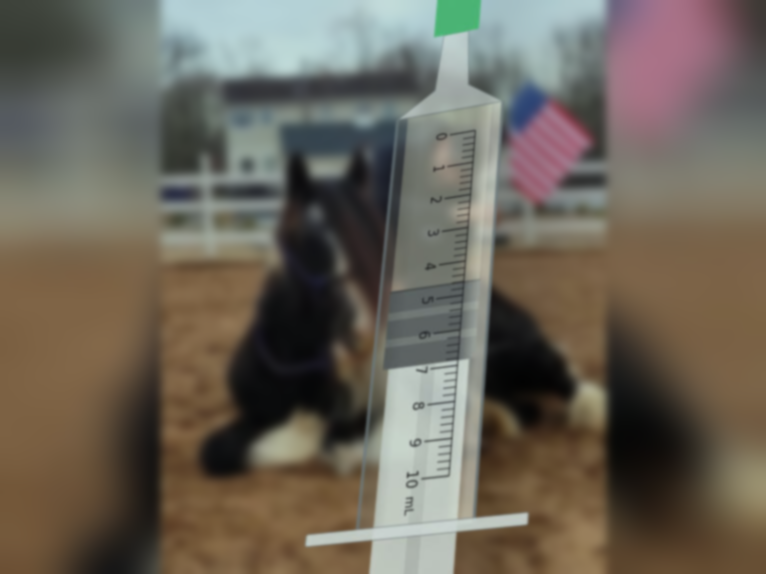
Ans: 4.6
